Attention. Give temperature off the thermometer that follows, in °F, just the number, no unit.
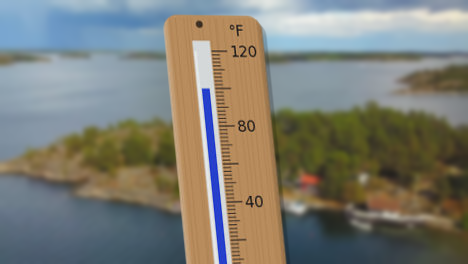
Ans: 100
